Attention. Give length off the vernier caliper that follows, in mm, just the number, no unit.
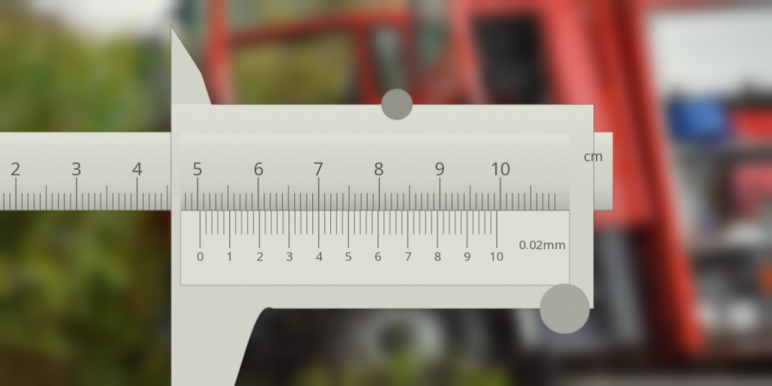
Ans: 50.4
